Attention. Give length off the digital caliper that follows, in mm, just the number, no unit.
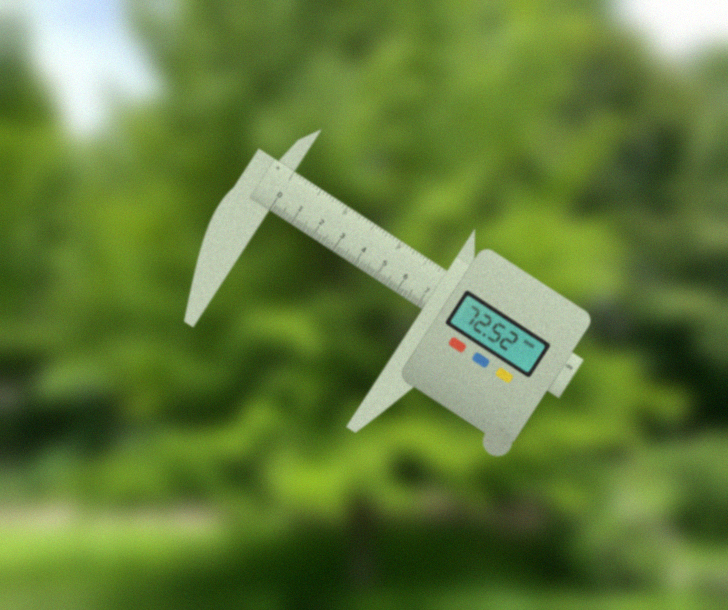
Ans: 72.52
